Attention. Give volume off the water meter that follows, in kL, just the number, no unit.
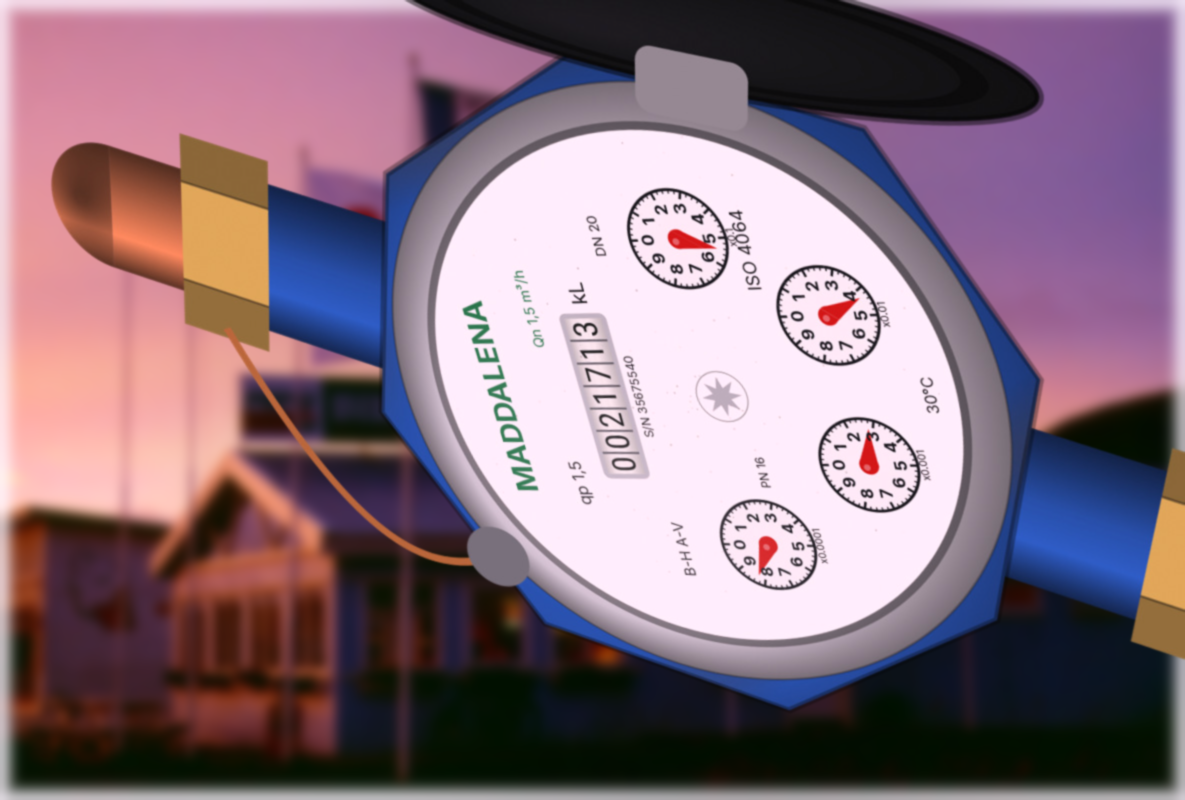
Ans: 21713.5428
